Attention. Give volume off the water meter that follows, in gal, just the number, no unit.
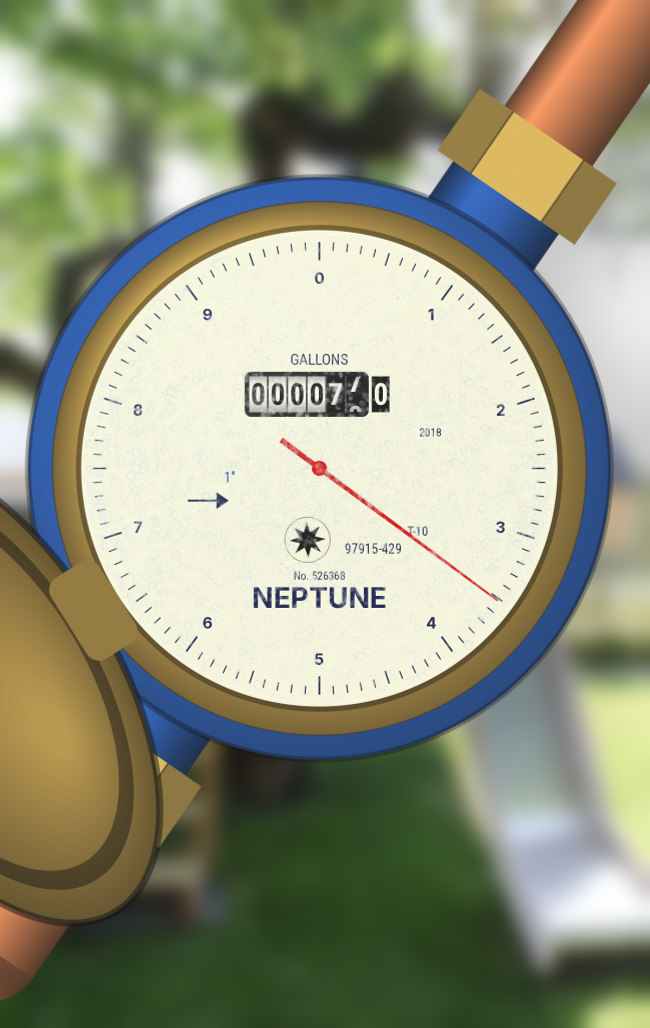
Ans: 773.5
